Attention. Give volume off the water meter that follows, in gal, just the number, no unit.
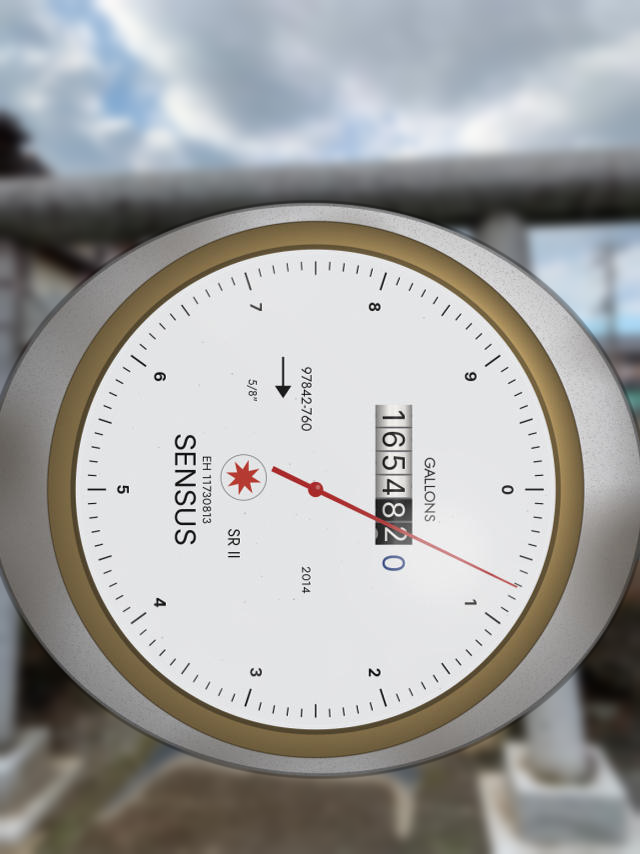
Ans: 1654820.7
